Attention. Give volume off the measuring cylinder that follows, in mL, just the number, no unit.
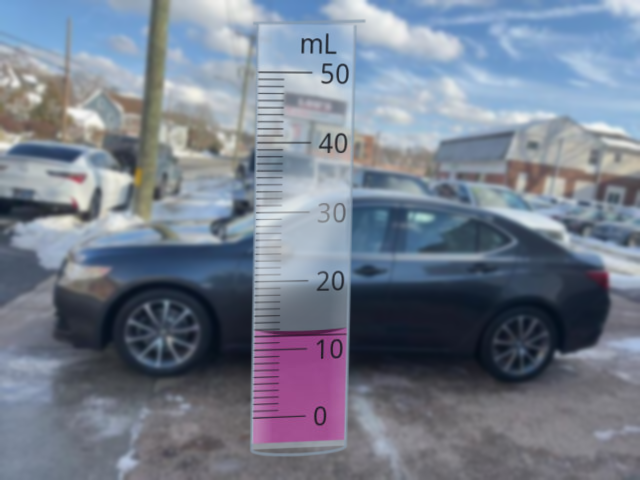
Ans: 12
